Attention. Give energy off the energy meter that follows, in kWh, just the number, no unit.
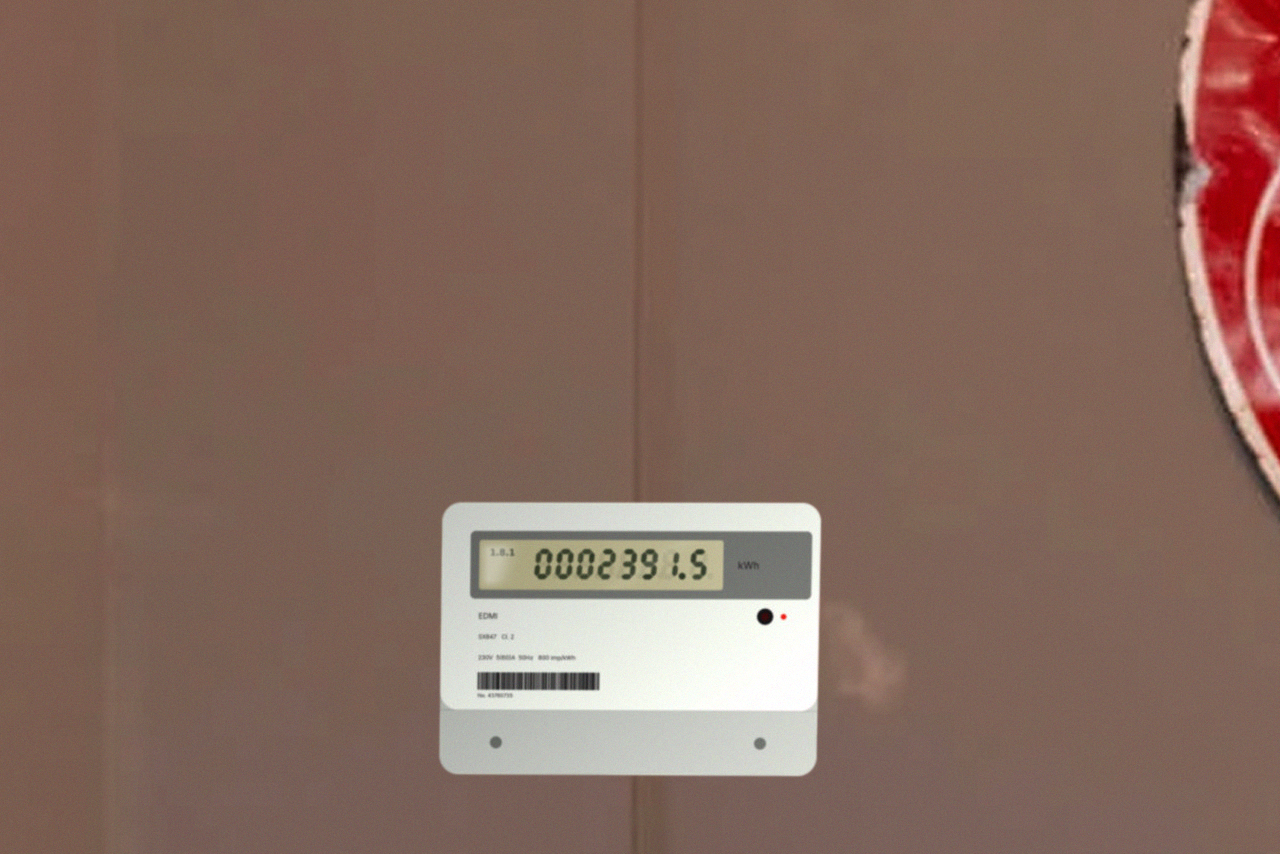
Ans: 2391.5
